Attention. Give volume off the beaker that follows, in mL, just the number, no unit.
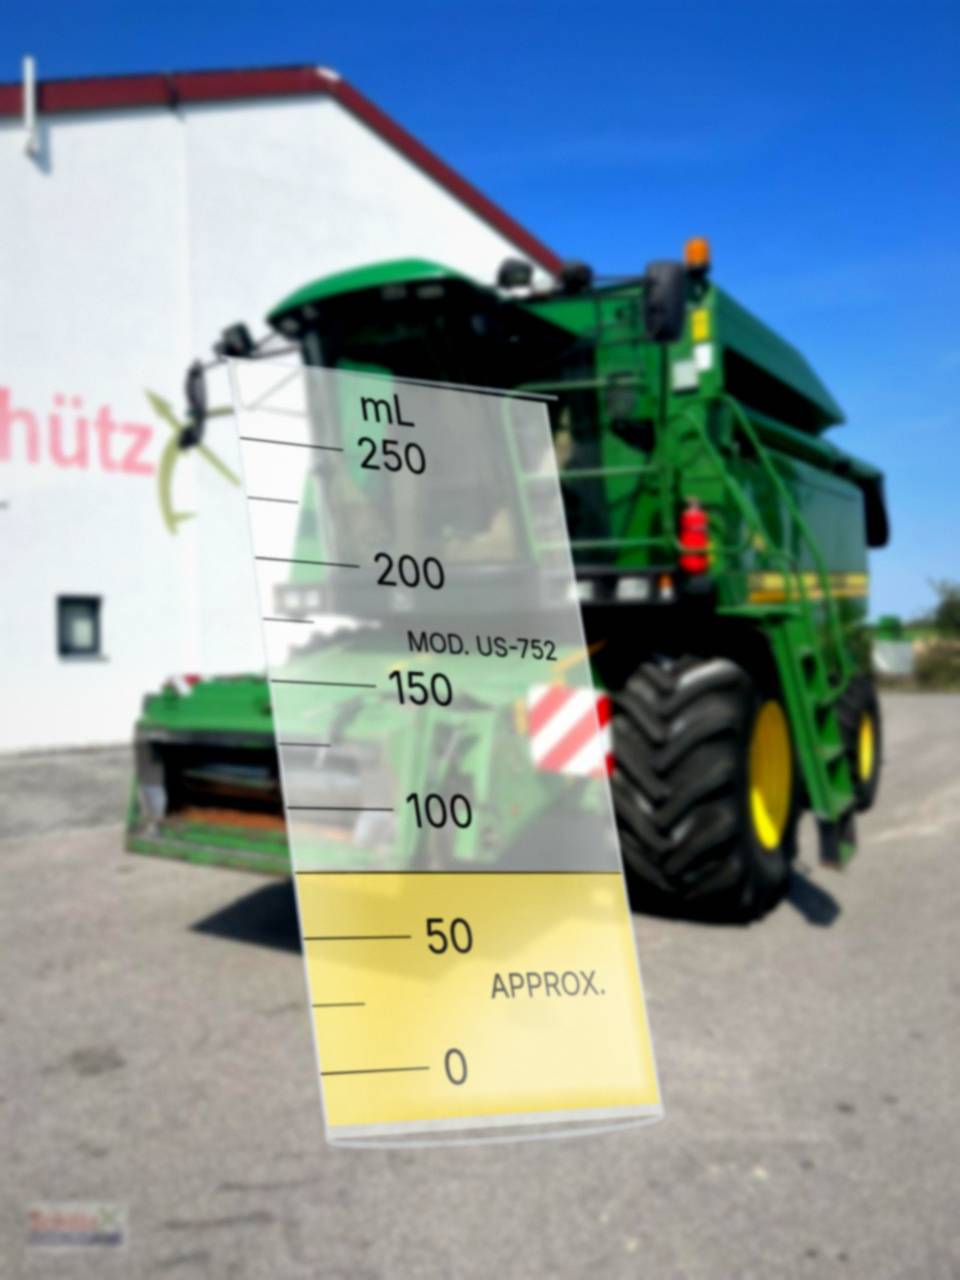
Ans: 75
